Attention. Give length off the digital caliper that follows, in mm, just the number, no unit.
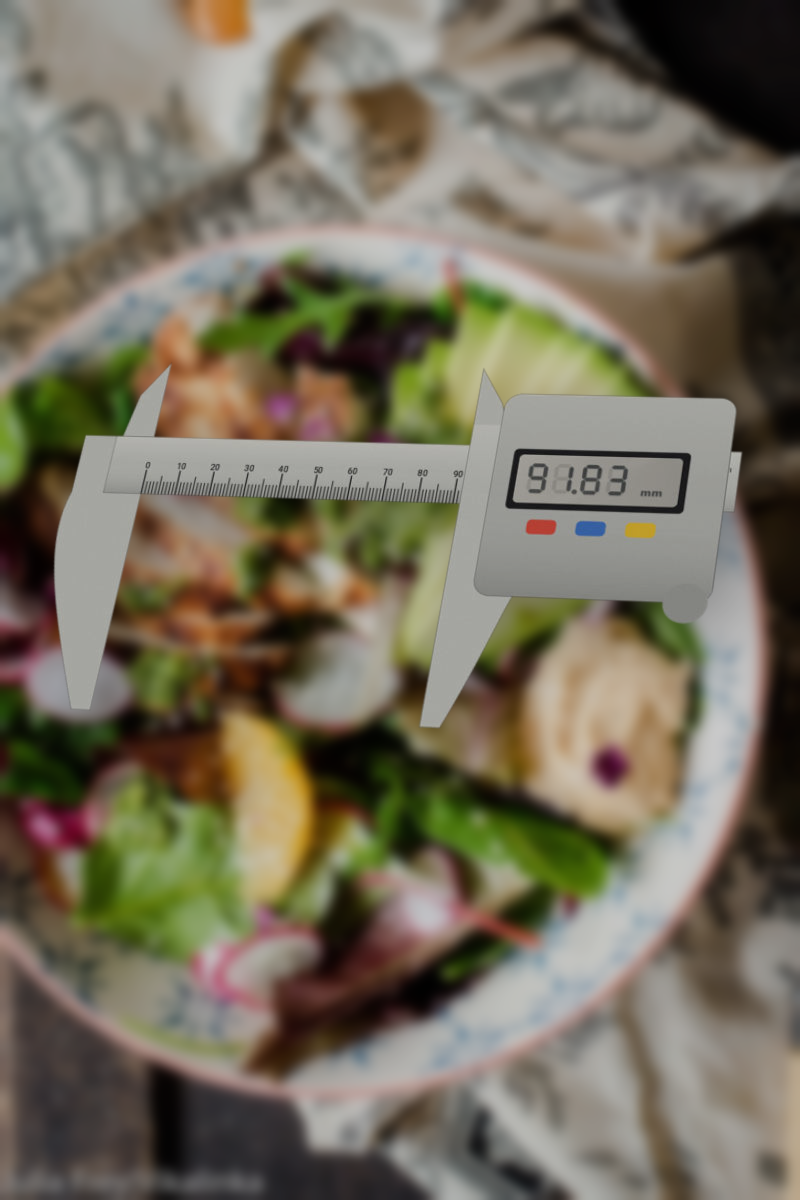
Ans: 91.83
